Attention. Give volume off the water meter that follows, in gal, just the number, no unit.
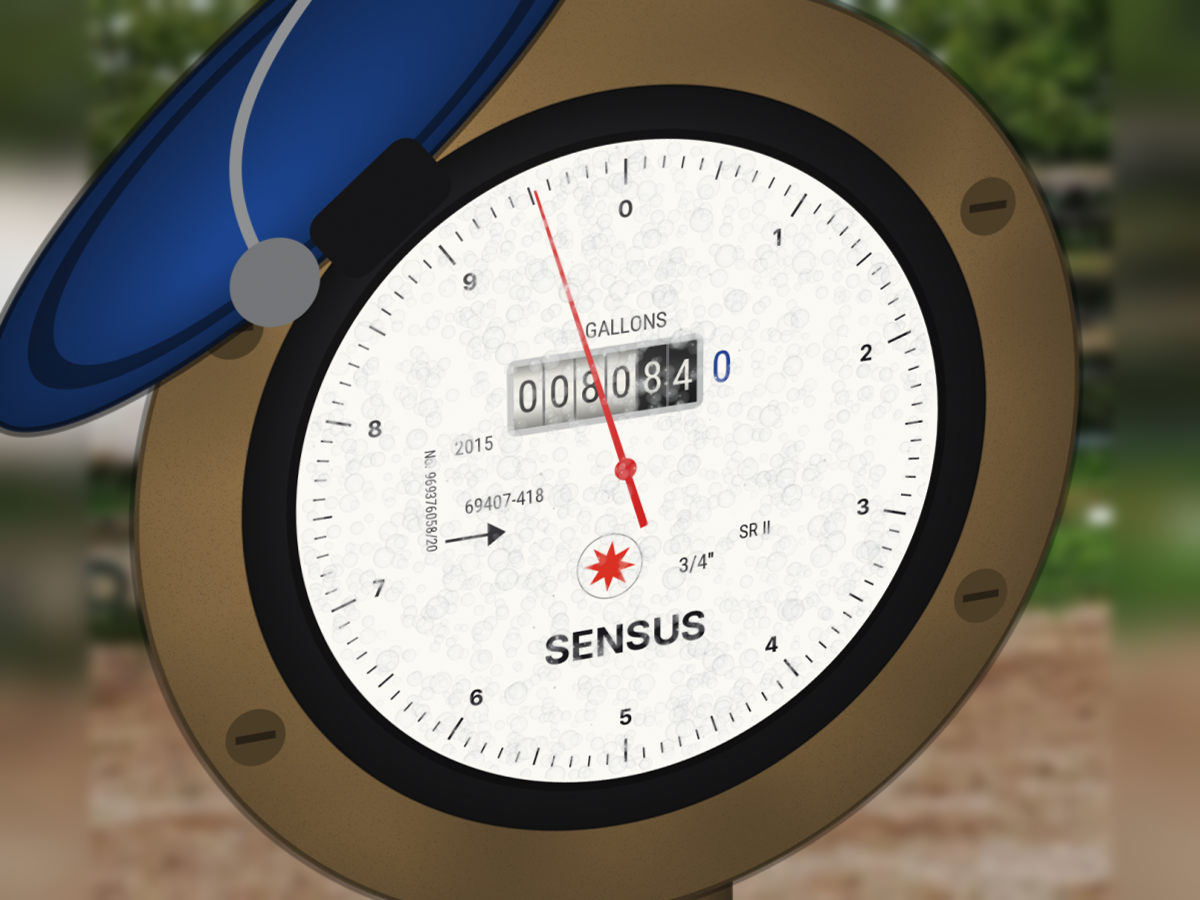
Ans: 80839.5
